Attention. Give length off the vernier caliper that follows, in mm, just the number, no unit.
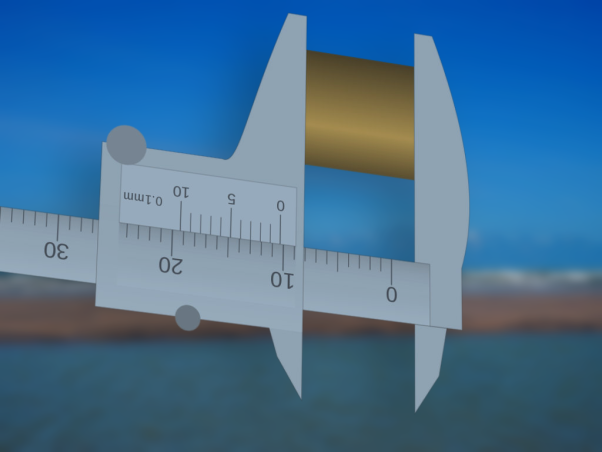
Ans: 10.3
